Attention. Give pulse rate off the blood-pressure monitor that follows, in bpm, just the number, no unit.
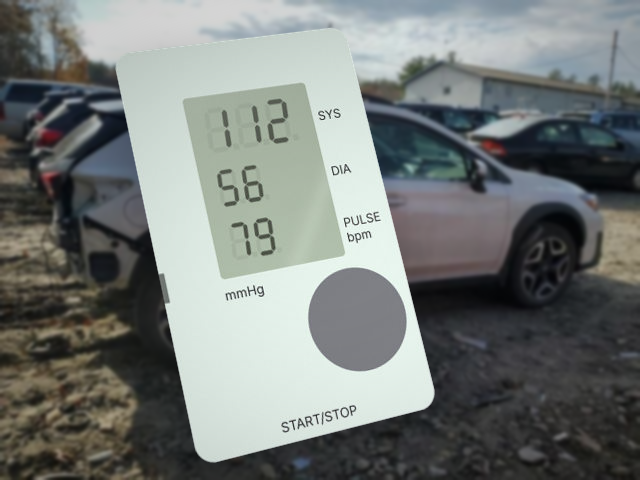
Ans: 79
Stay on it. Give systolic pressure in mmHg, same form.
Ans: 112
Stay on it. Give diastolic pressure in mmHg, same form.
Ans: 56
